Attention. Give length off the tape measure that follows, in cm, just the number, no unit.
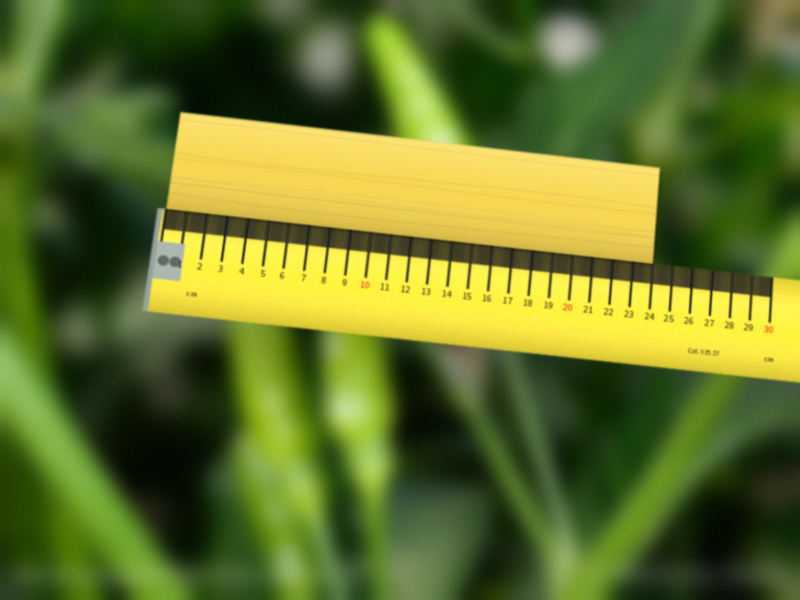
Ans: 24
